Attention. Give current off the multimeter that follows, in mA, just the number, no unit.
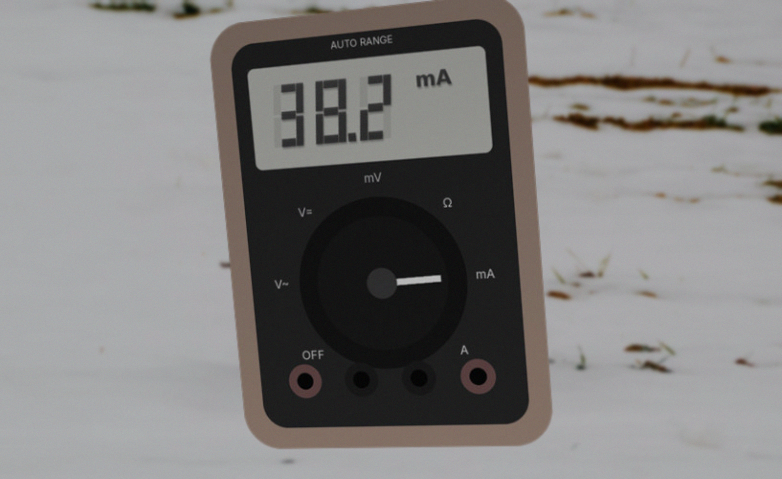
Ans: 38.2
